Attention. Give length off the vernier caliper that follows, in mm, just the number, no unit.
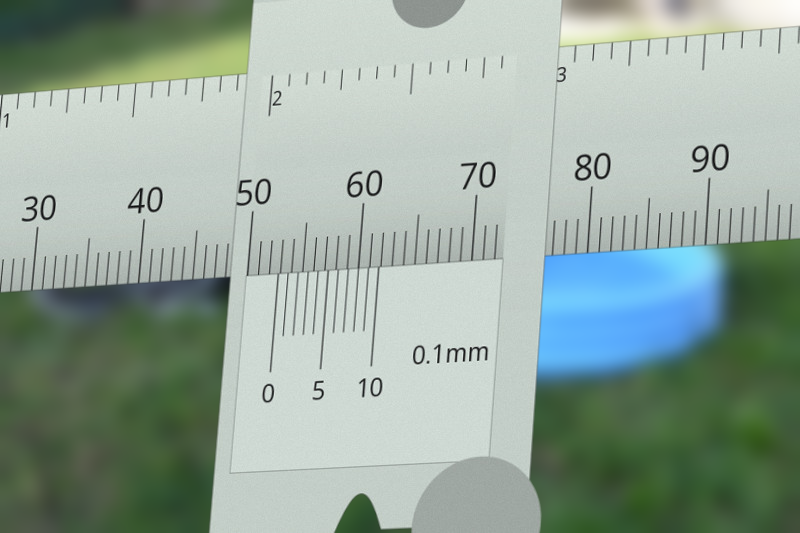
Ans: 52.8
